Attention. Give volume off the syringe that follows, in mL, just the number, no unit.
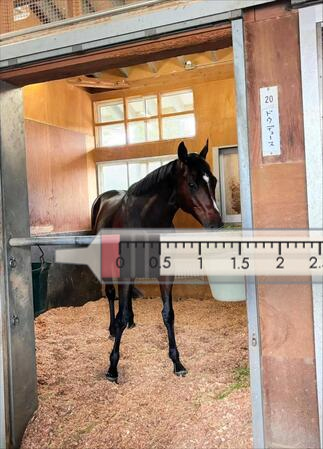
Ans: 0
